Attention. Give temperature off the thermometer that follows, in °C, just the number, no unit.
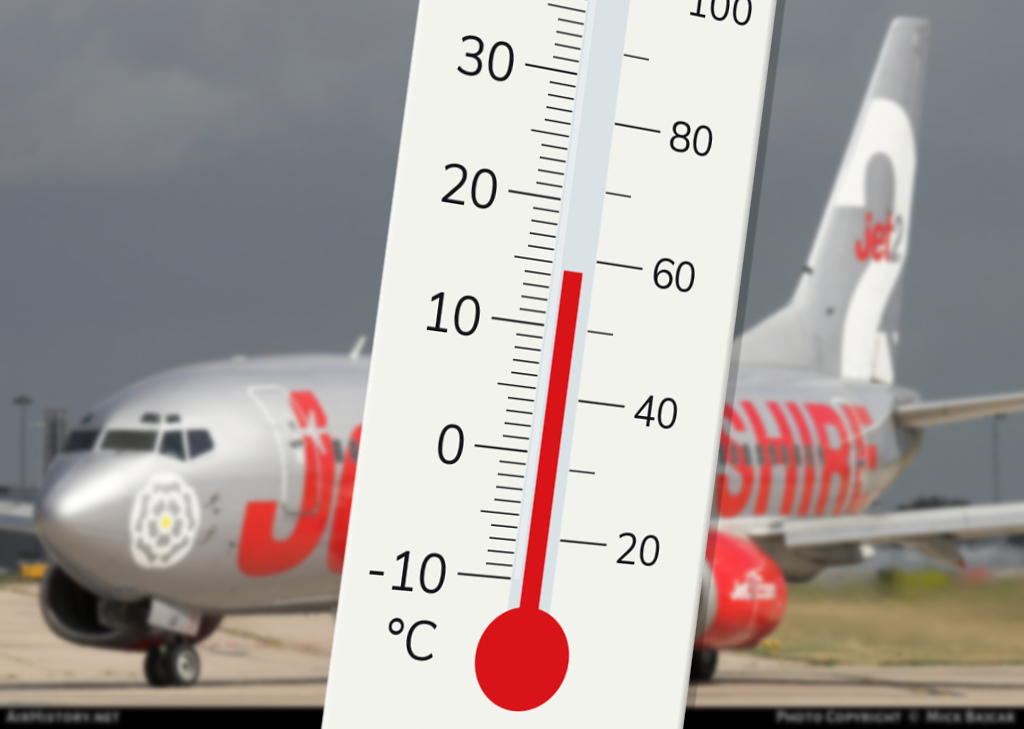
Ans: 14.5
